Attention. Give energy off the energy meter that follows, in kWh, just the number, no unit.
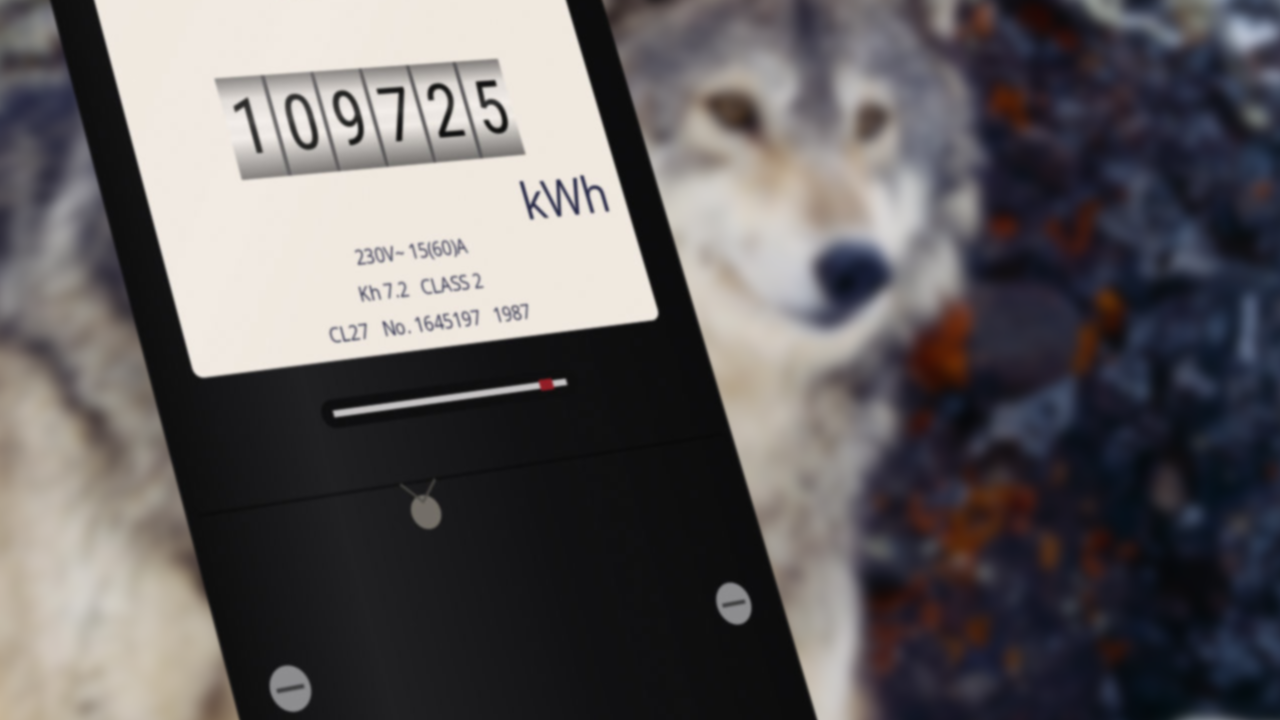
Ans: 109725
